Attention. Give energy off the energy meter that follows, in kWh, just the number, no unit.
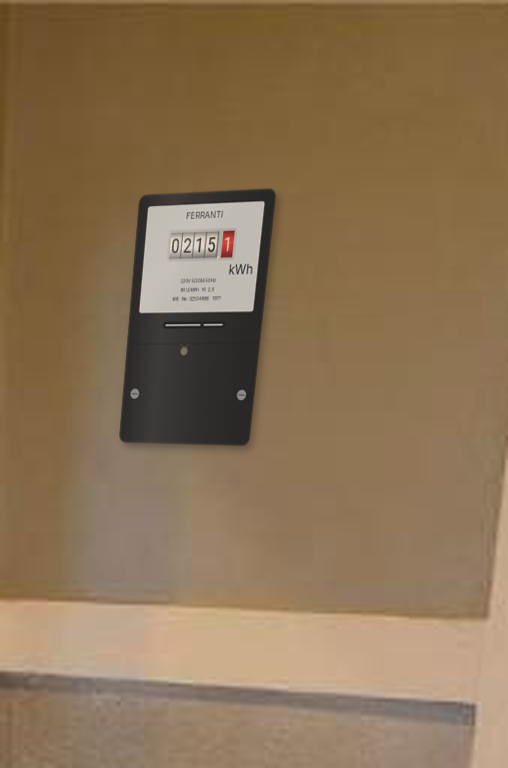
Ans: 215.1
